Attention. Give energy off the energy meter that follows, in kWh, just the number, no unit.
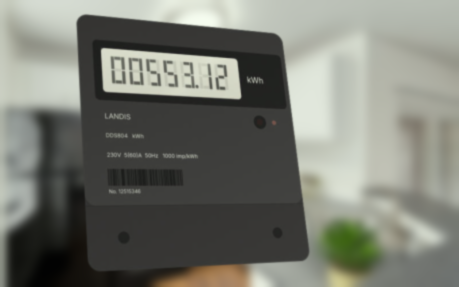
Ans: 553.12
